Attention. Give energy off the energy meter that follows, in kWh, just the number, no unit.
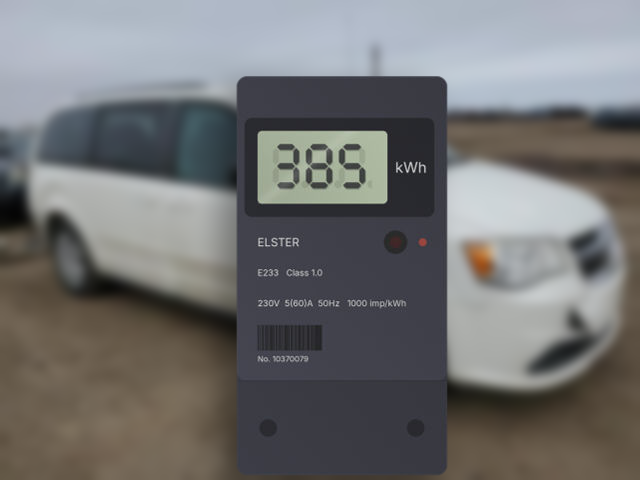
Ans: 385
